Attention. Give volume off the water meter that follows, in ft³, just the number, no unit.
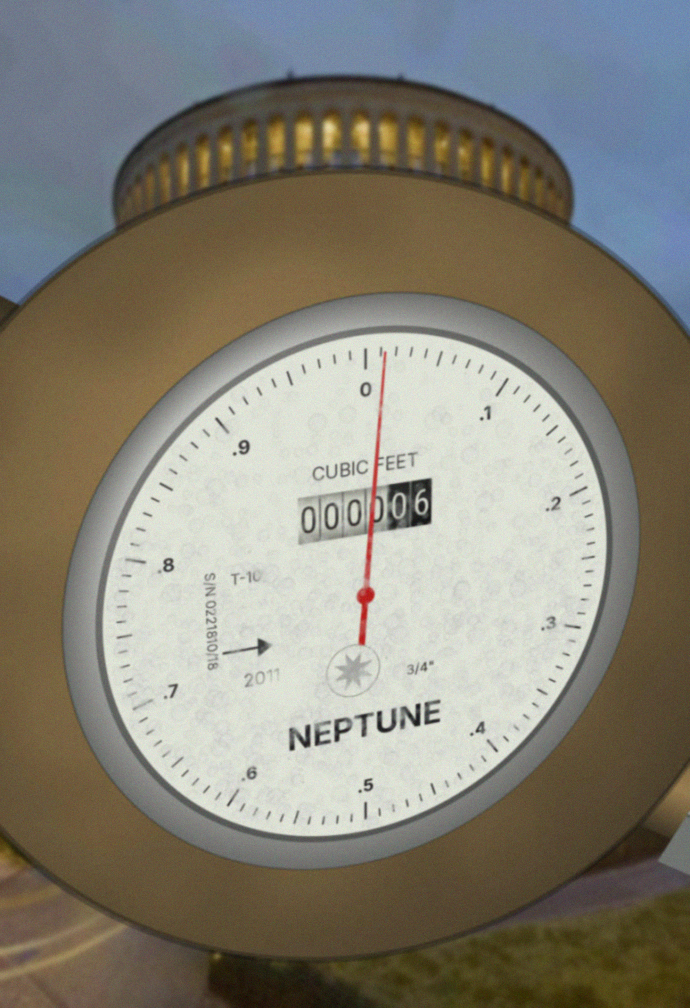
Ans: 6.01
